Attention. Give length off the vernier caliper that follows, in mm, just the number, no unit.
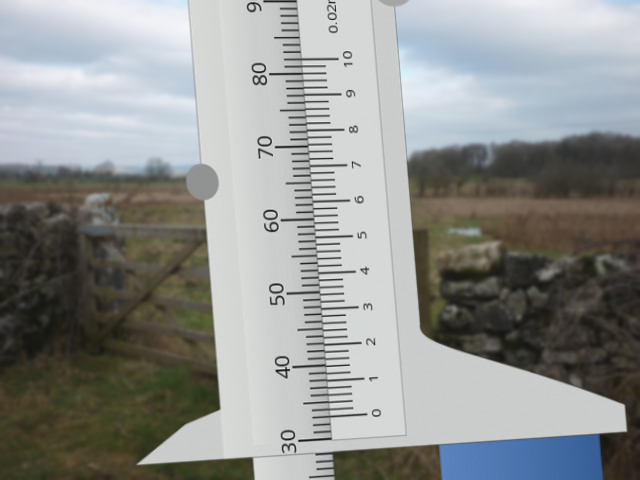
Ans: 33.0
